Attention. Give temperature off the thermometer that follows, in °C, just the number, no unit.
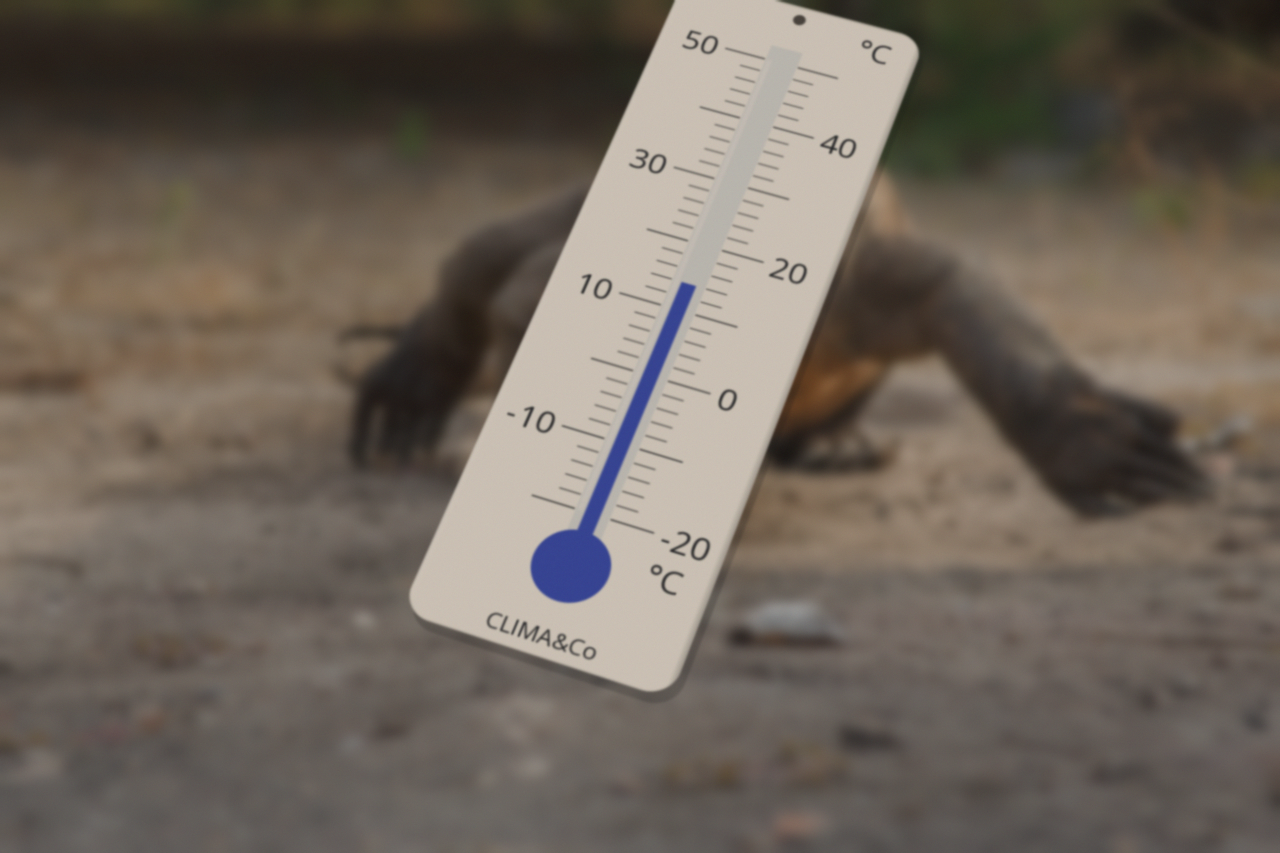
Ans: 14
